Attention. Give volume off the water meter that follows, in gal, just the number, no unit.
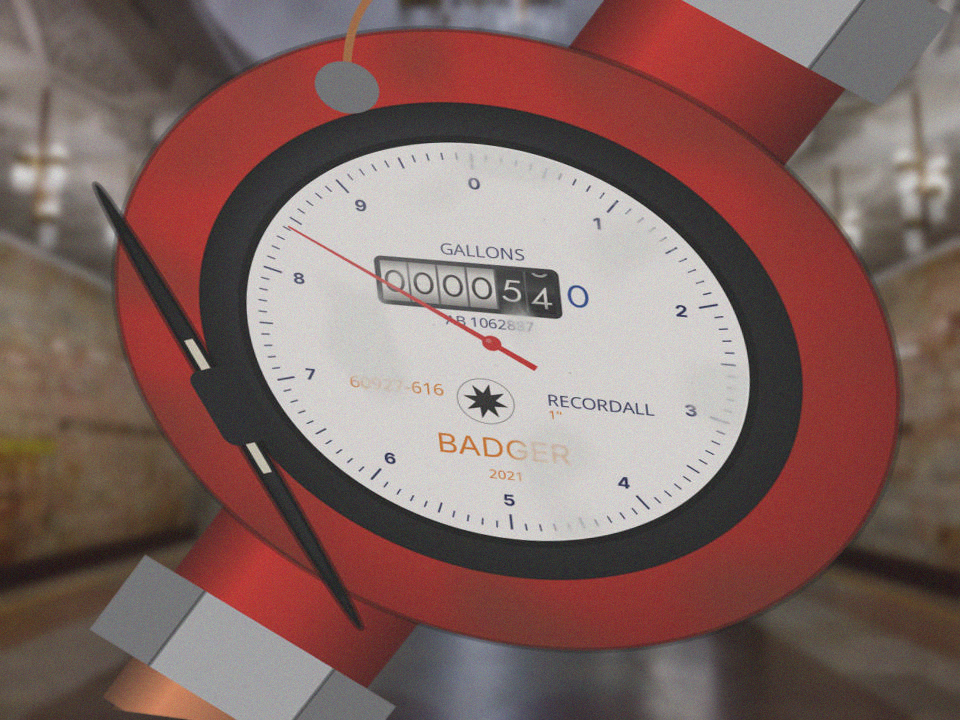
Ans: 538.4
